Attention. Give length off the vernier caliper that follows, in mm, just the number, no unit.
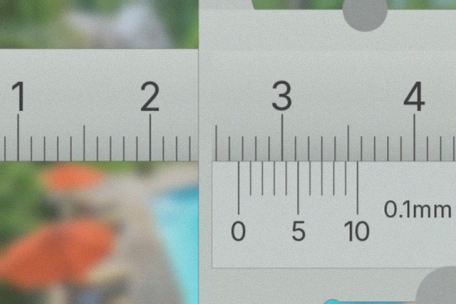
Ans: 26.7
